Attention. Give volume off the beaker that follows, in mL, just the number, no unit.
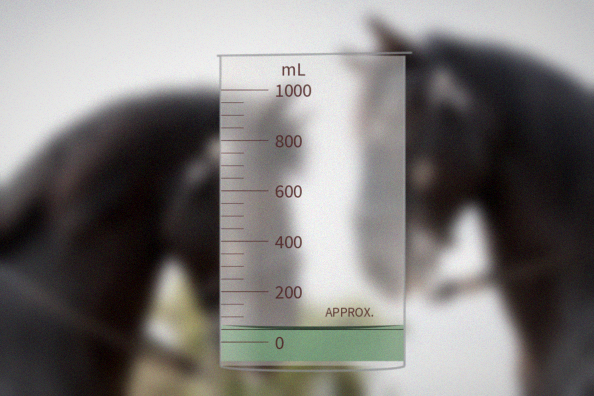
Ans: 50
